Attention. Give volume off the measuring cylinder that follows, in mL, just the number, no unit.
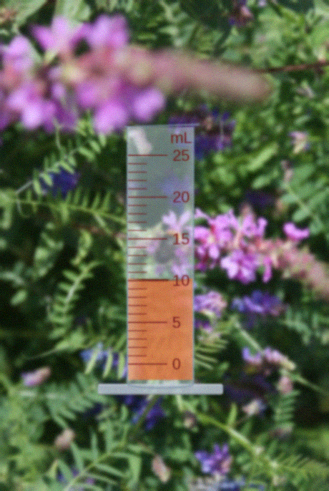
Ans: 10
